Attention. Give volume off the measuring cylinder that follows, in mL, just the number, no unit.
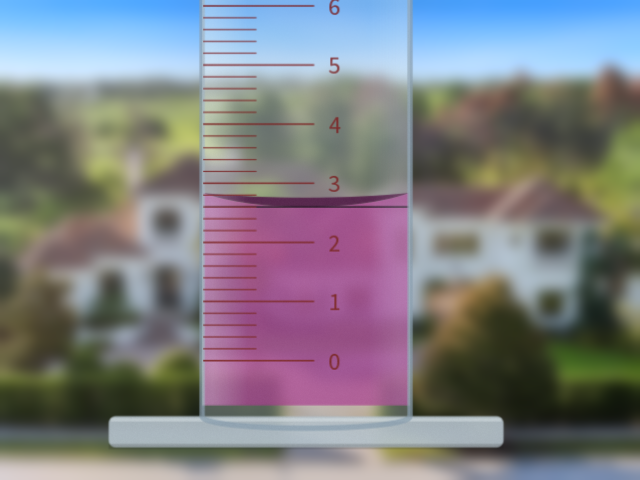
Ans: 2.6
